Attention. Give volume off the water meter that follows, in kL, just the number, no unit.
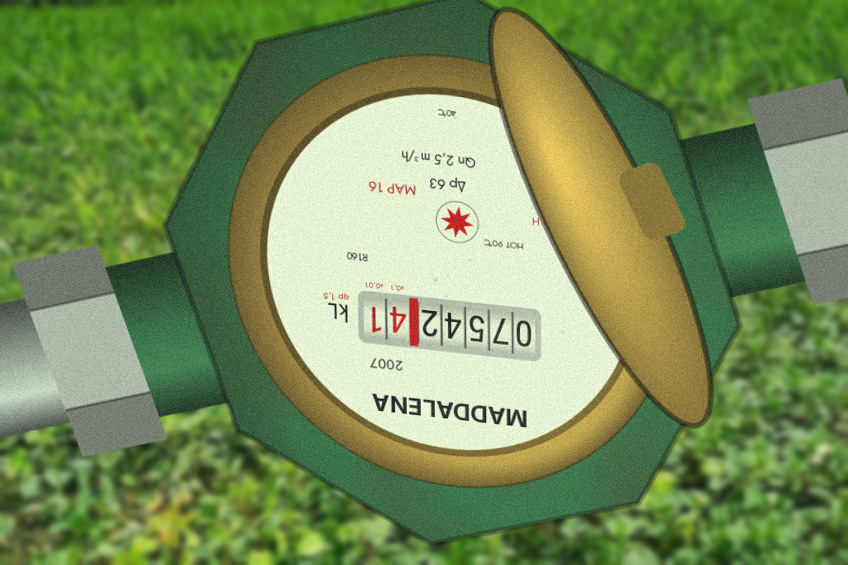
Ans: 7542.41
